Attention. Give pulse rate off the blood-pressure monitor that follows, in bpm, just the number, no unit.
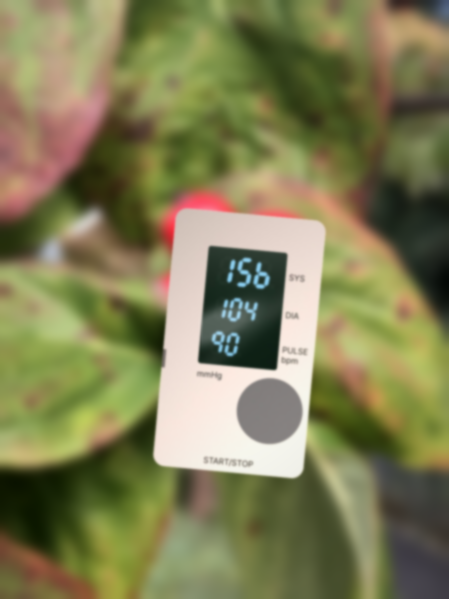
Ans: 90
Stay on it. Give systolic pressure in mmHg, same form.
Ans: 156
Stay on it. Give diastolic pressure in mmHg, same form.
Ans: 104
